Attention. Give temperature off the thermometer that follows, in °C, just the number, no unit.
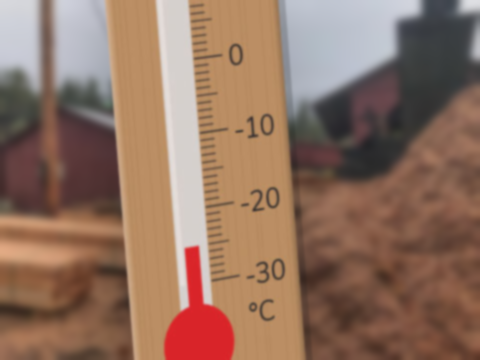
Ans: -25
